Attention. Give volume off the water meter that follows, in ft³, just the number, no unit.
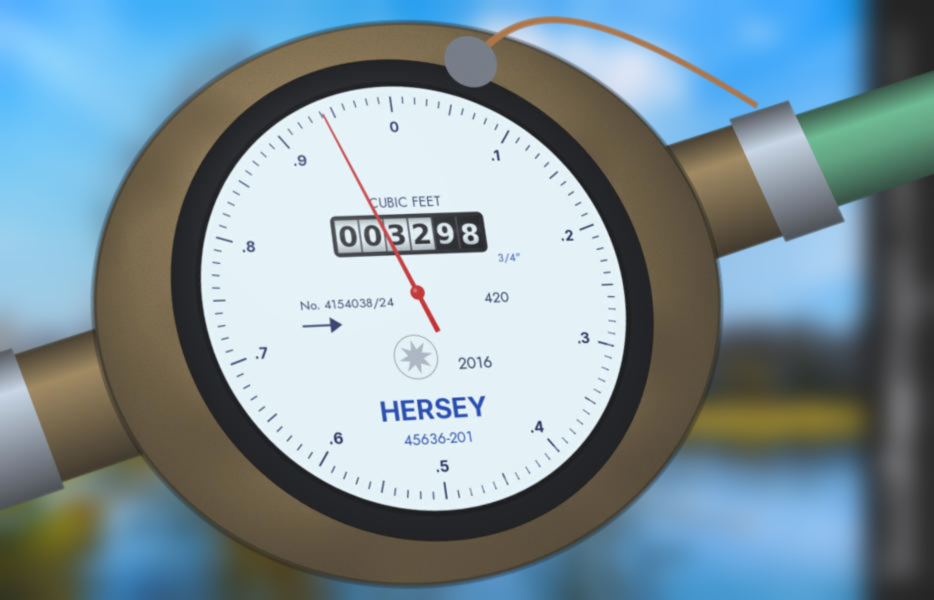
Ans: 3297.94
